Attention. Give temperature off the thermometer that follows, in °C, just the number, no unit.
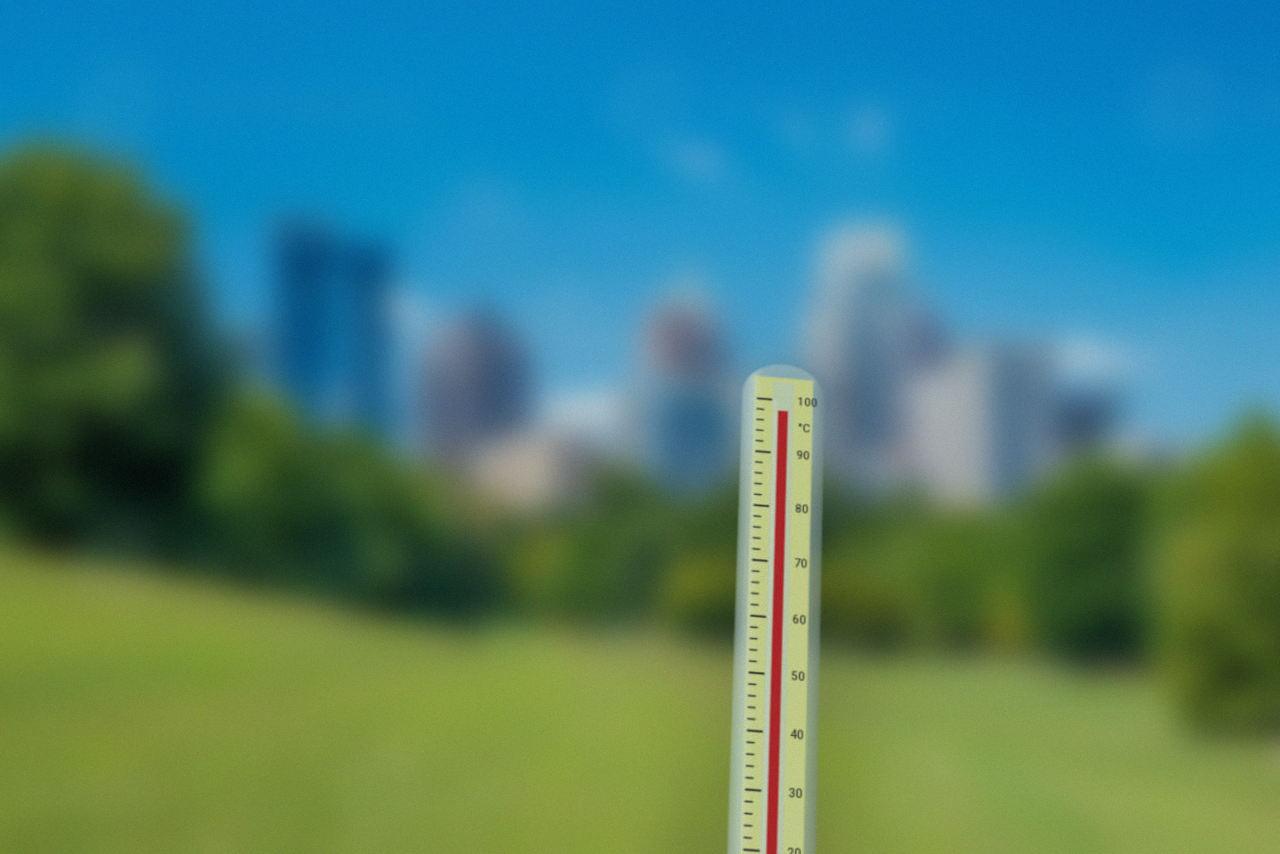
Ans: 98
